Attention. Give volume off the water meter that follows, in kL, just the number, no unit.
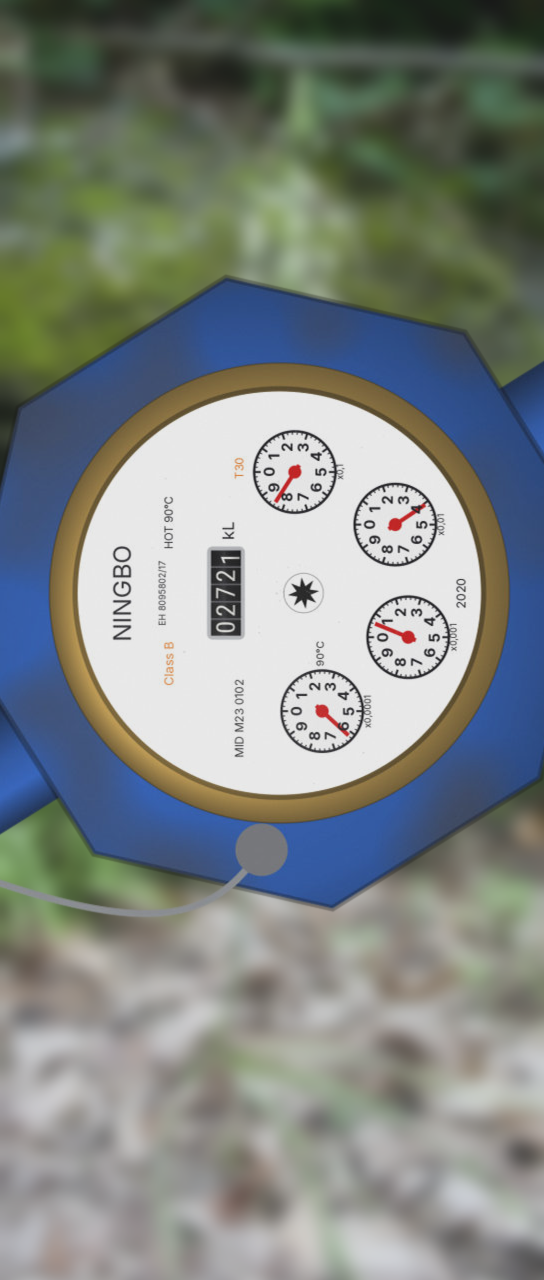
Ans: 2720.8406
